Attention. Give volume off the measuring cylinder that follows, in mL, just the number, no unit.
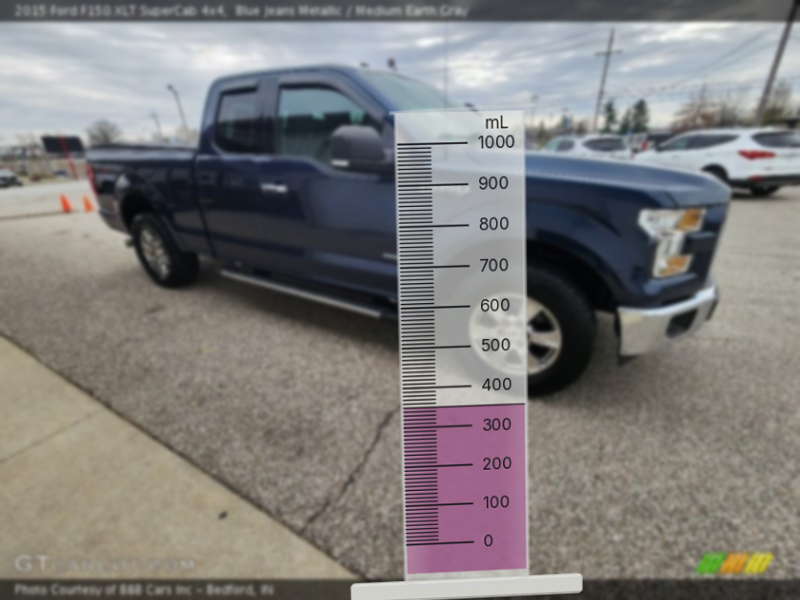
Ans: 350
